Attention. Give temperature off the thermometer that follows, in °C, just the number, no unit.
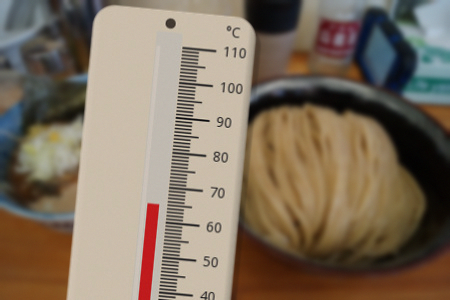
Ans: 65
